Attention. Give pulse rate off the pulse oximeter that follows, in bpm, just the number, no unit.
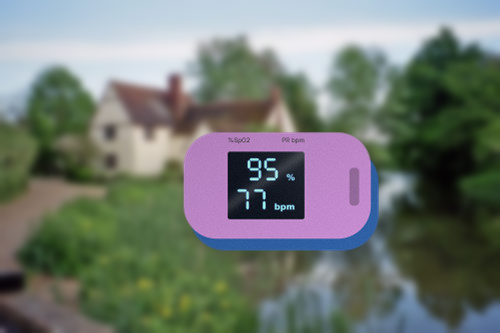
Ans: 77
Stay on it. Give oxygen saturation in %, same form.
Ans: 95
